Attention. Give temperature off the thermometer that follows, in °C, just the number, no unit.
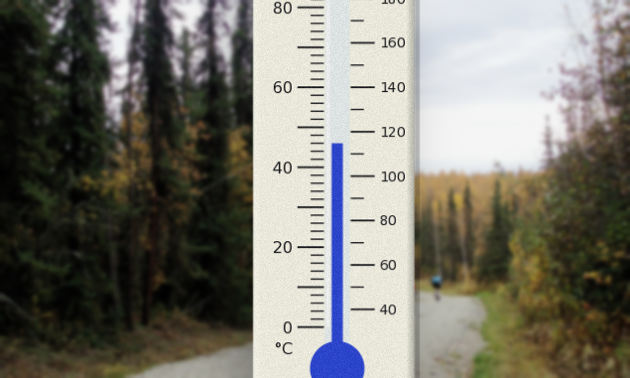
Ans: 46
